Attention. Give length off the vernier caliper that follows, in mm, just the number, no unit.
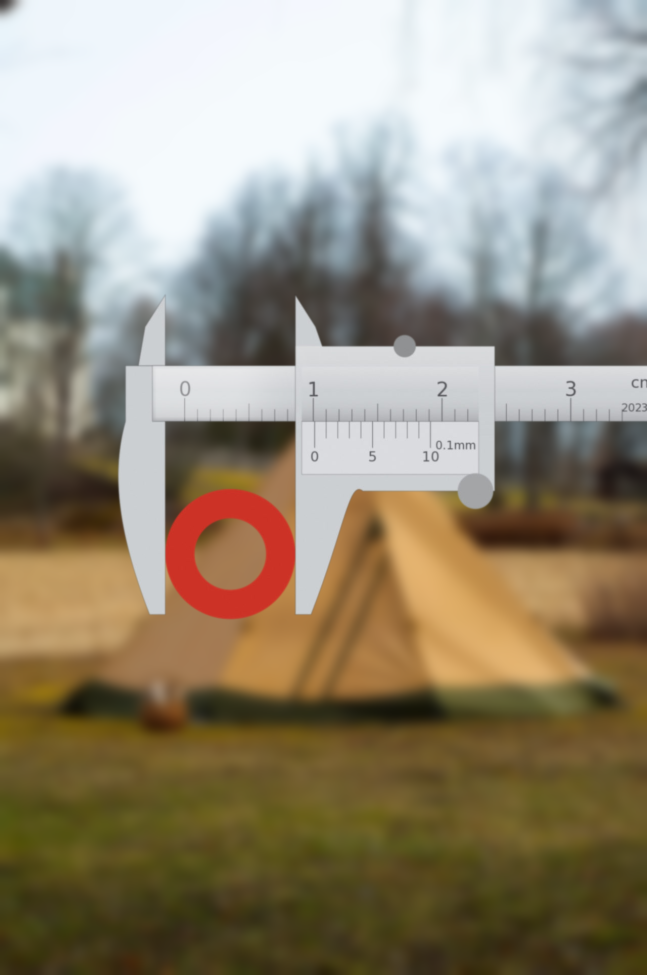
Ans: 10.1
